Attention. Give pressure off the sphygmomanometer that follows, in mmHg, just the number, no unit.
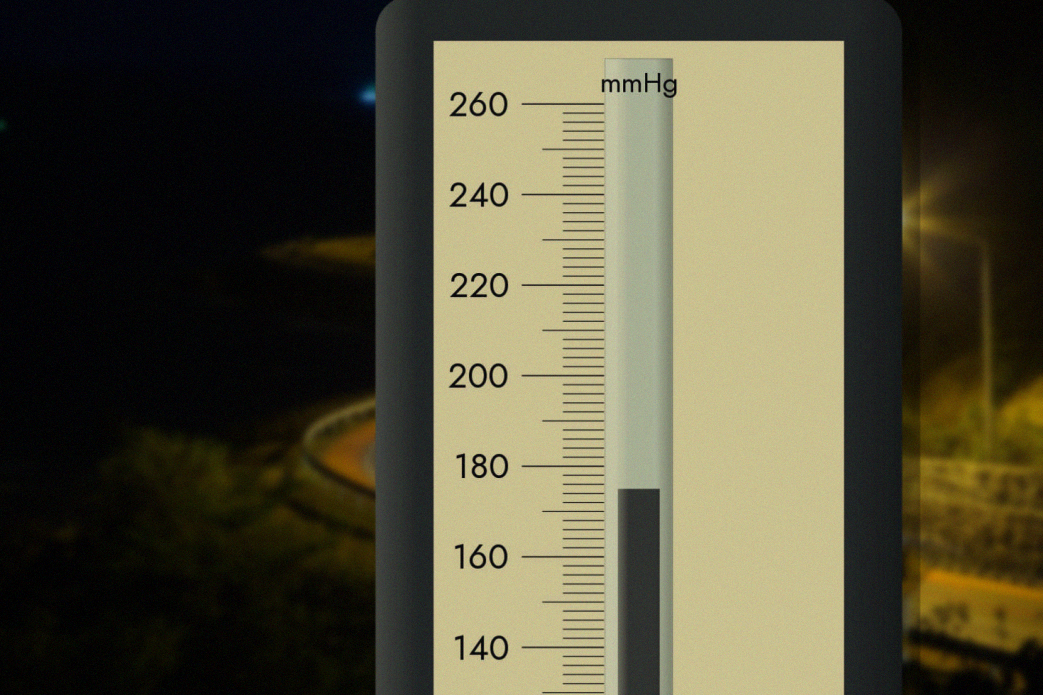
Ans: 175
